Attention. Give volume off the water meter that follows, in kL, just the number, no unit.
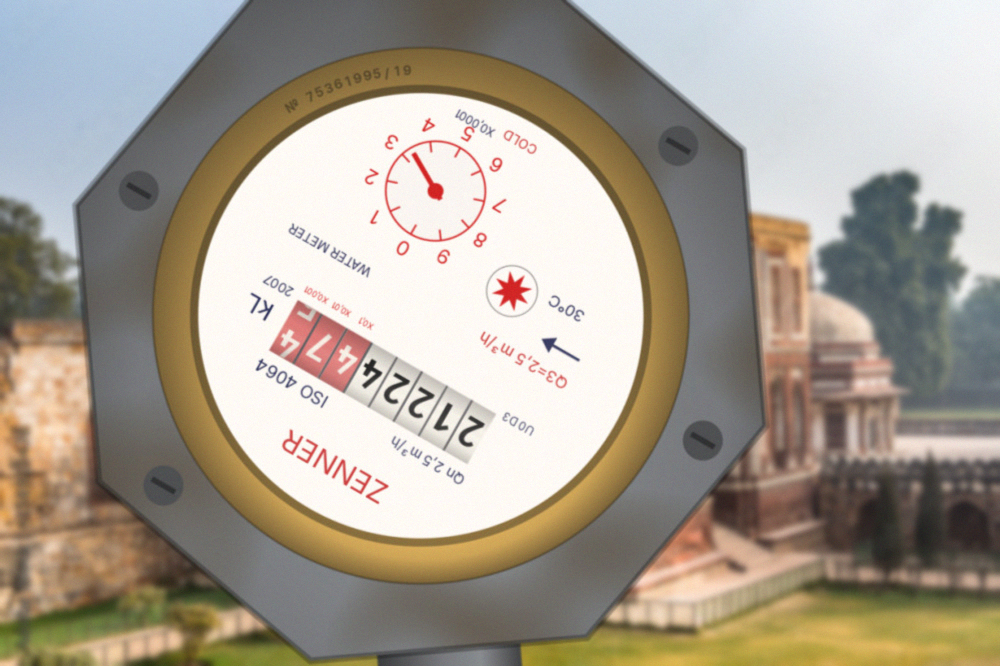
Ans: 21224.4743
